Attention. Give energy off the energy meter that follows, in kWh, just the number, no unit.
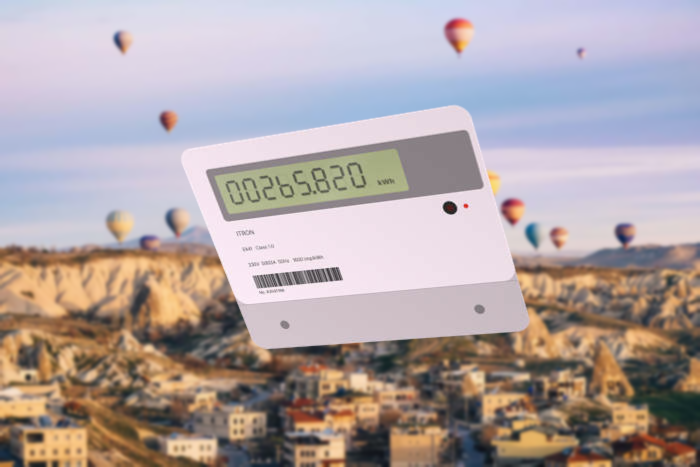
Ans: 265.820
